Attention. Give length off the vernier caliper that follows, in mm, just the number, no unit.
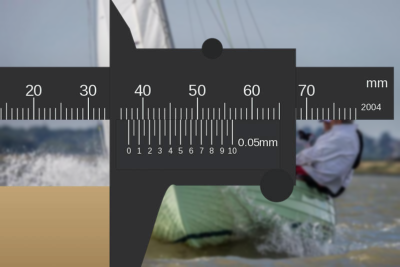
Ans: 37.4
